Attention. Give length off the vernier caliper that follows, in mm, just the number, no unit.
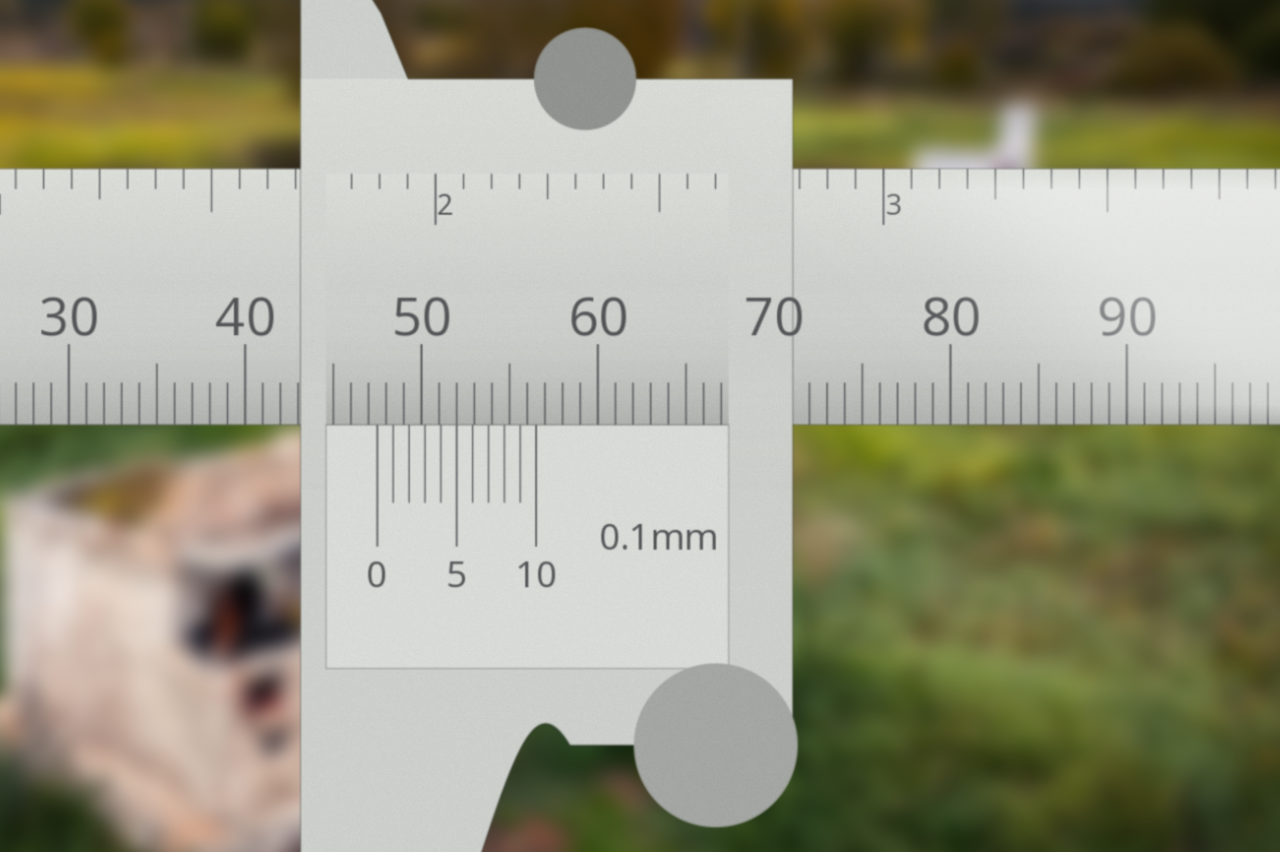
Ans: 47.5
